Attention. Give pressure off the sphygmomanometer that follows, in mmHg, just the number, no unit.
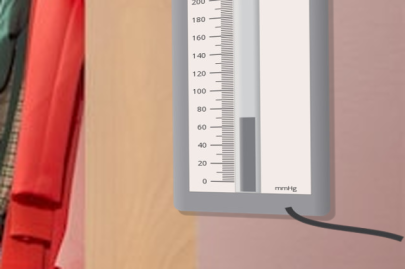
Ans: 70
